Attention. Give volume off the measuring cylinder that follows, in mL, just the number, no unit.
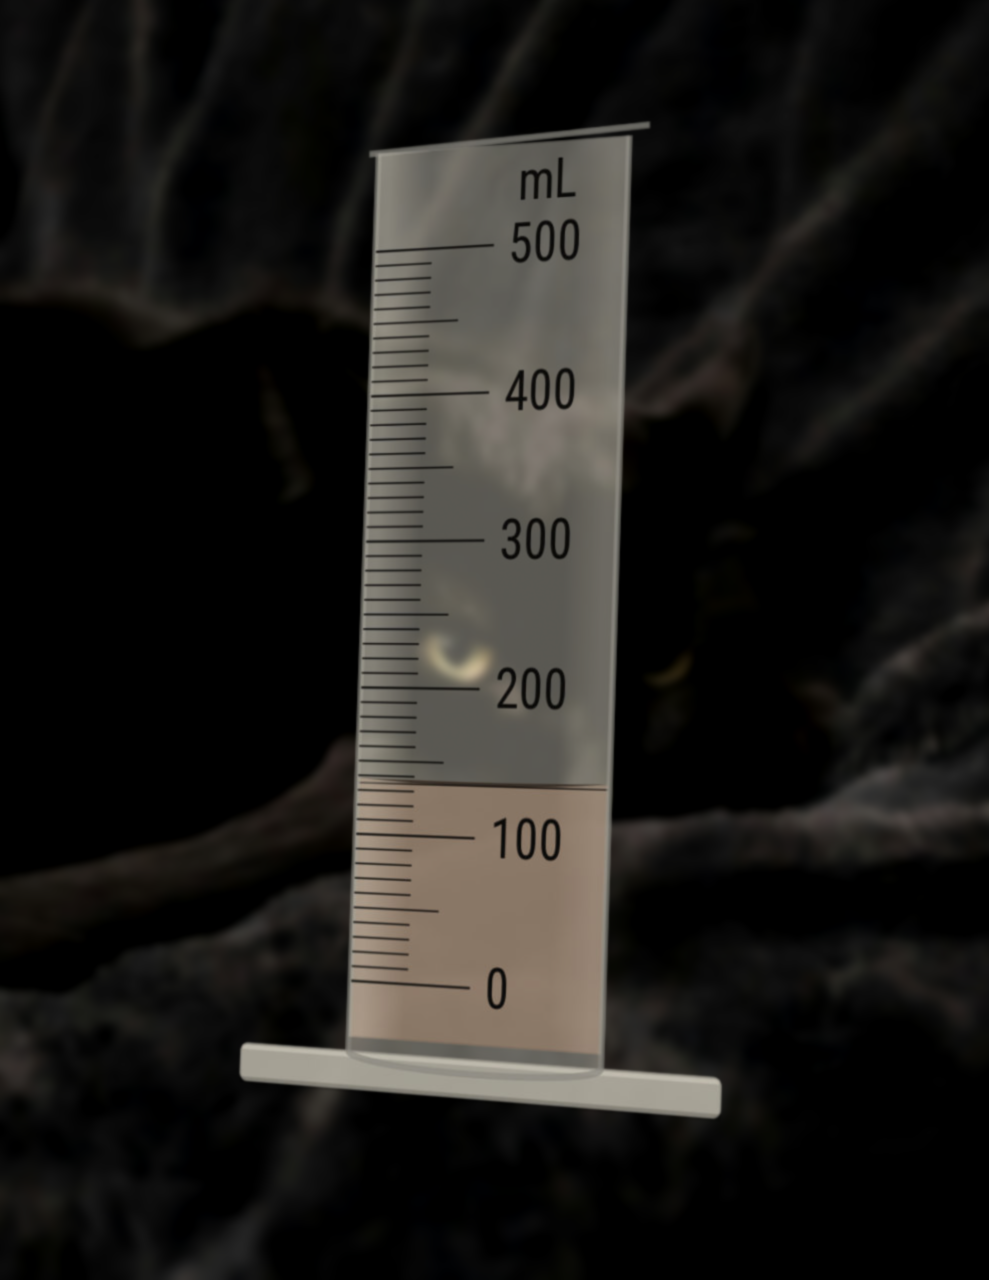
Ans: 135
